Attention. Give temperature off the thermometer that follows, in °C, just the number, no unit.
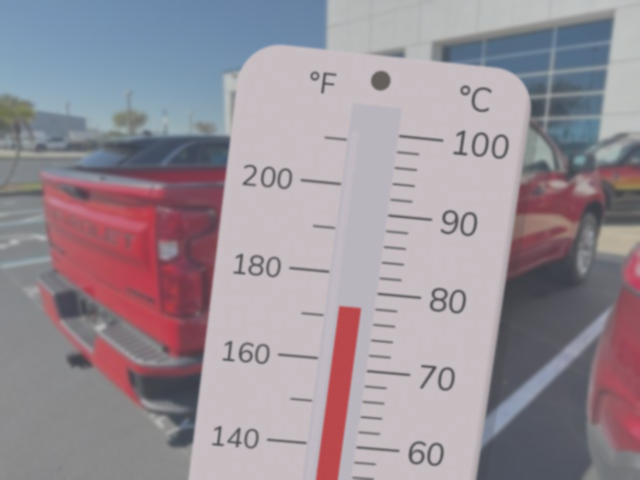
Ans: 78
